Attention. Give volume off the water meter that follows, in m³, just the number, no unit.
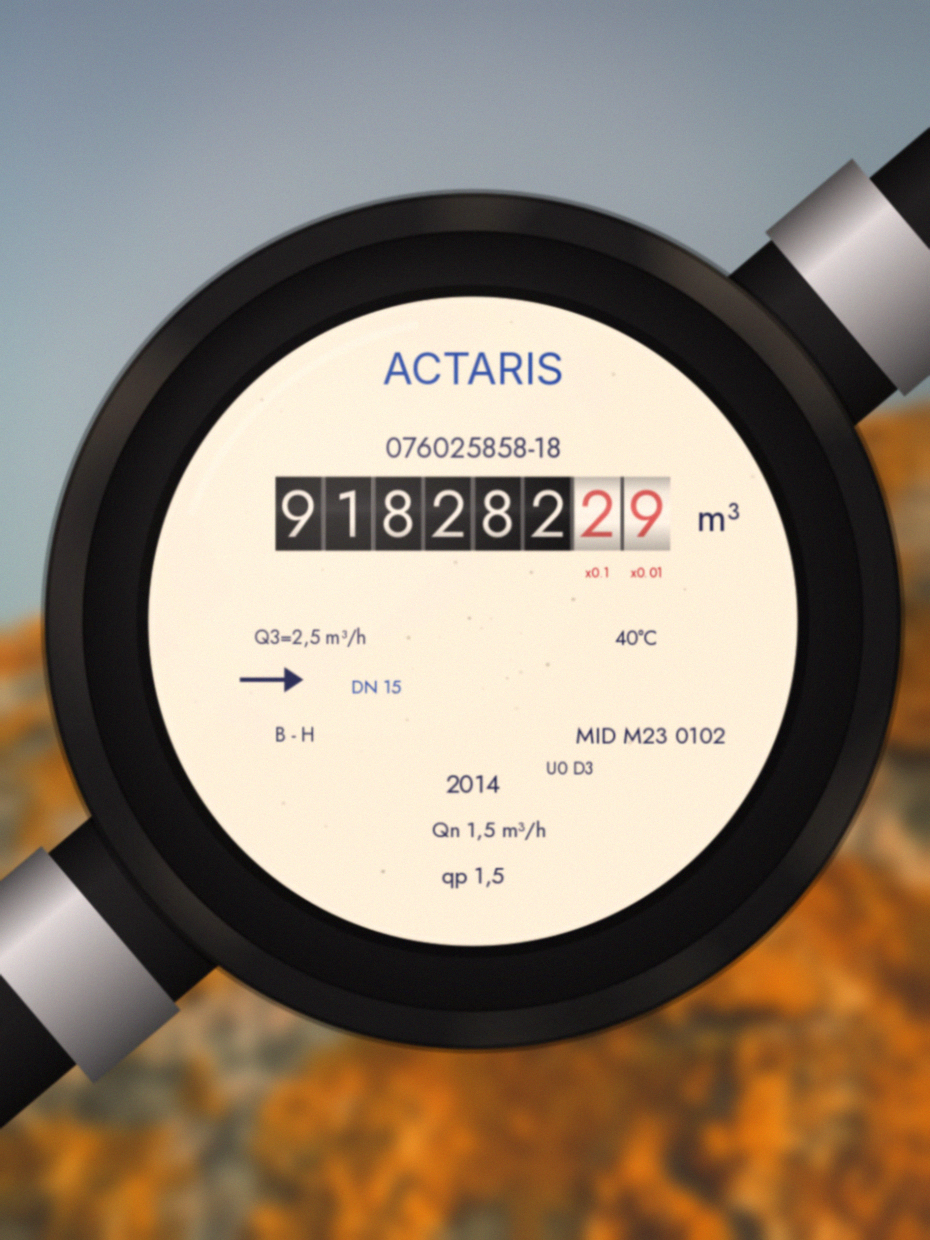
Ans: 918282.29
